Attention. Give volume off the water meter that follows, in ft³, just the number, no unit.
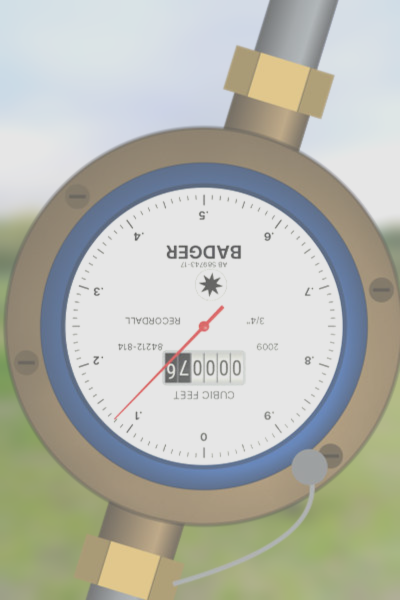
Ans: 76.12
